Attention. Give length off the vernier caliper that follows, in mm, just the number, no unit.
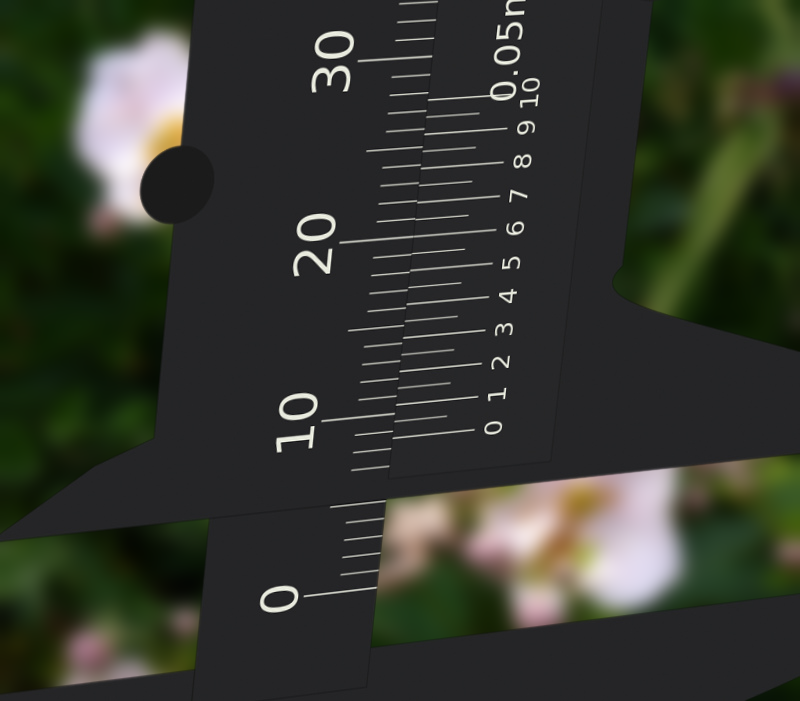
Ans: 8.6
